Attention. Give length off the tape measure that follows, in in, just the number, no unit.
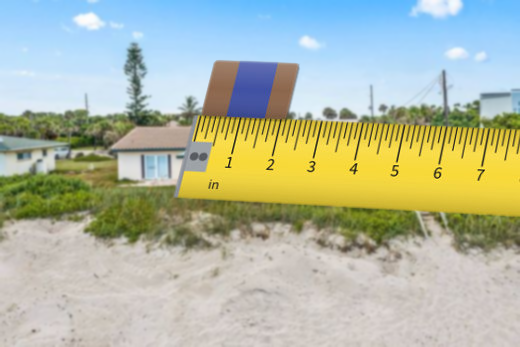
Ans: 2.125
